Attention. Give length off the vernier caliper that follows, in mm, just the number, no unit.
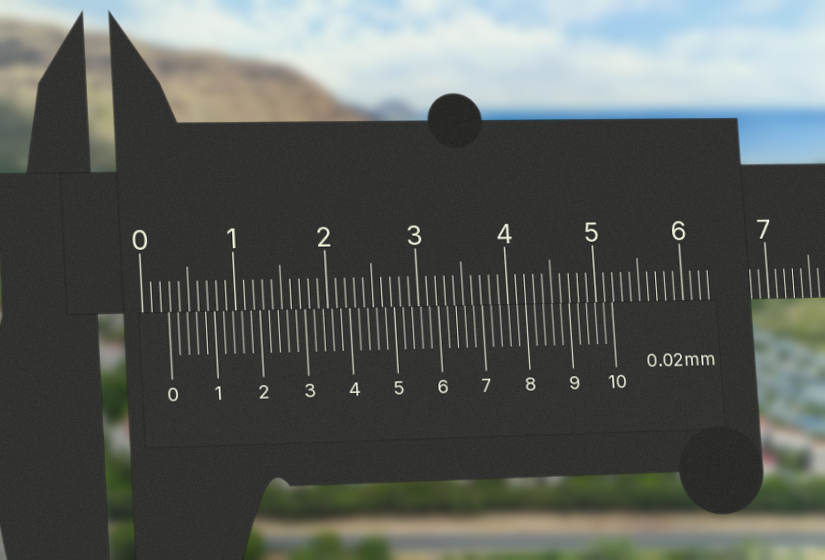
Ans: 2.8
